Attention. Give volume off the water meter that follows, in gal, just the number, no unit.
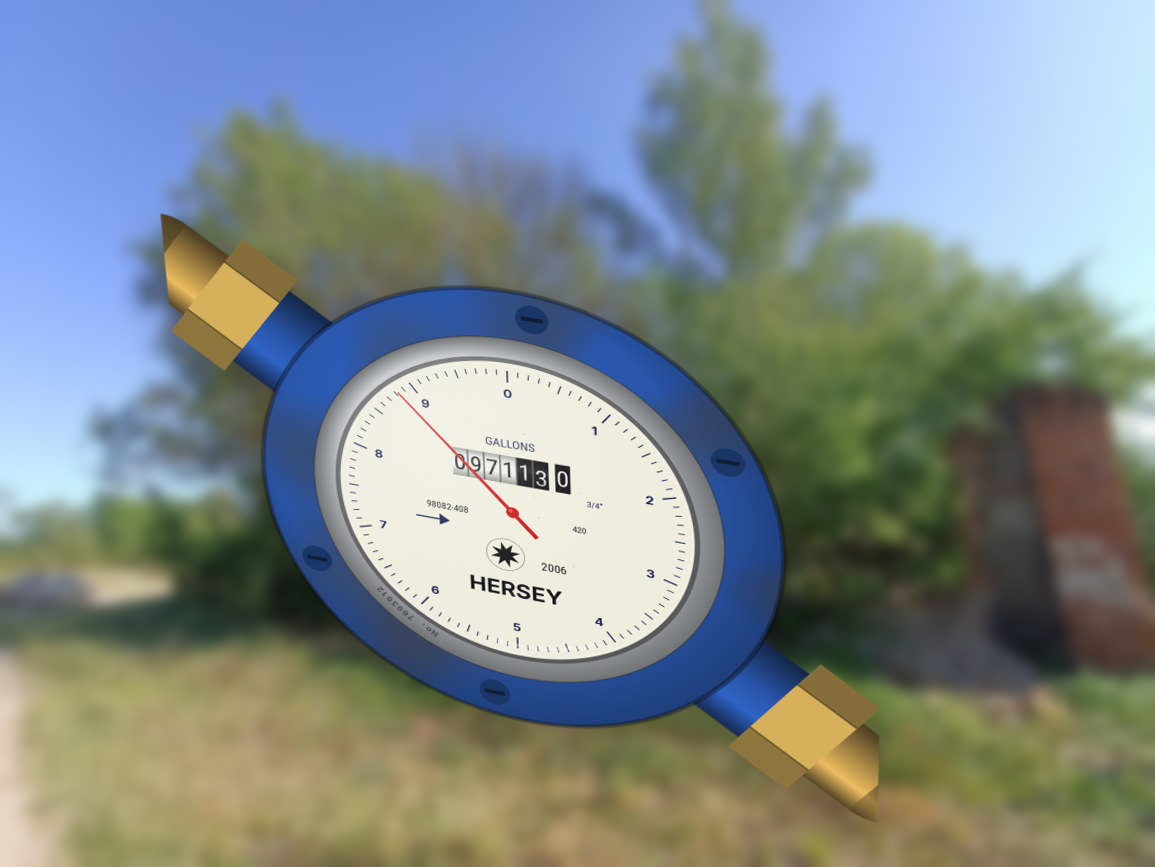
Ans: 971128.8
